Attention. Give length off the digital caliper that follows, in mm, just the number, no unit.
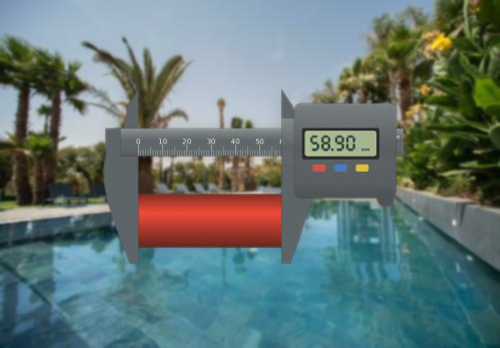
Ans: 58.90
